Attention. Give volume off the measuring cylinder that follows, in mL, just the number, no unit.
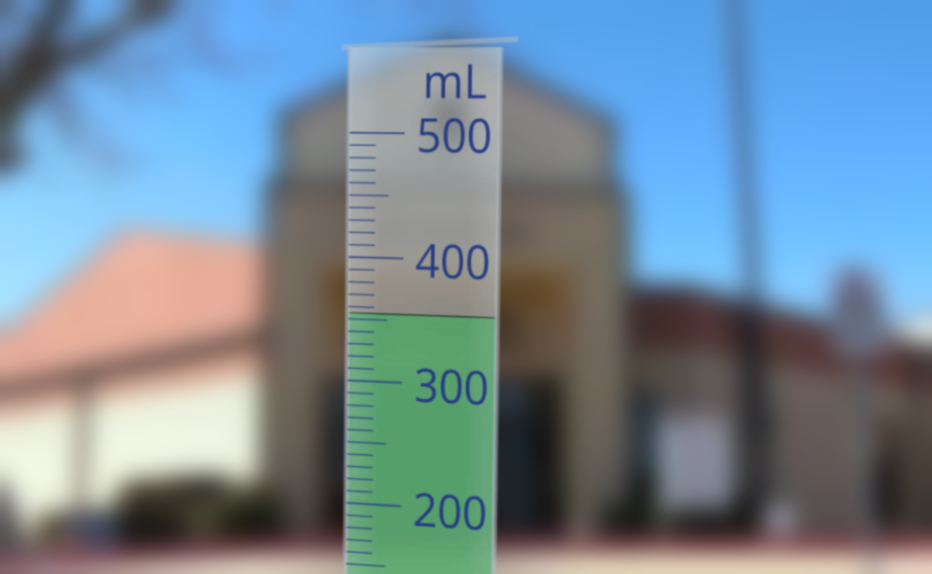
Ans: 355
